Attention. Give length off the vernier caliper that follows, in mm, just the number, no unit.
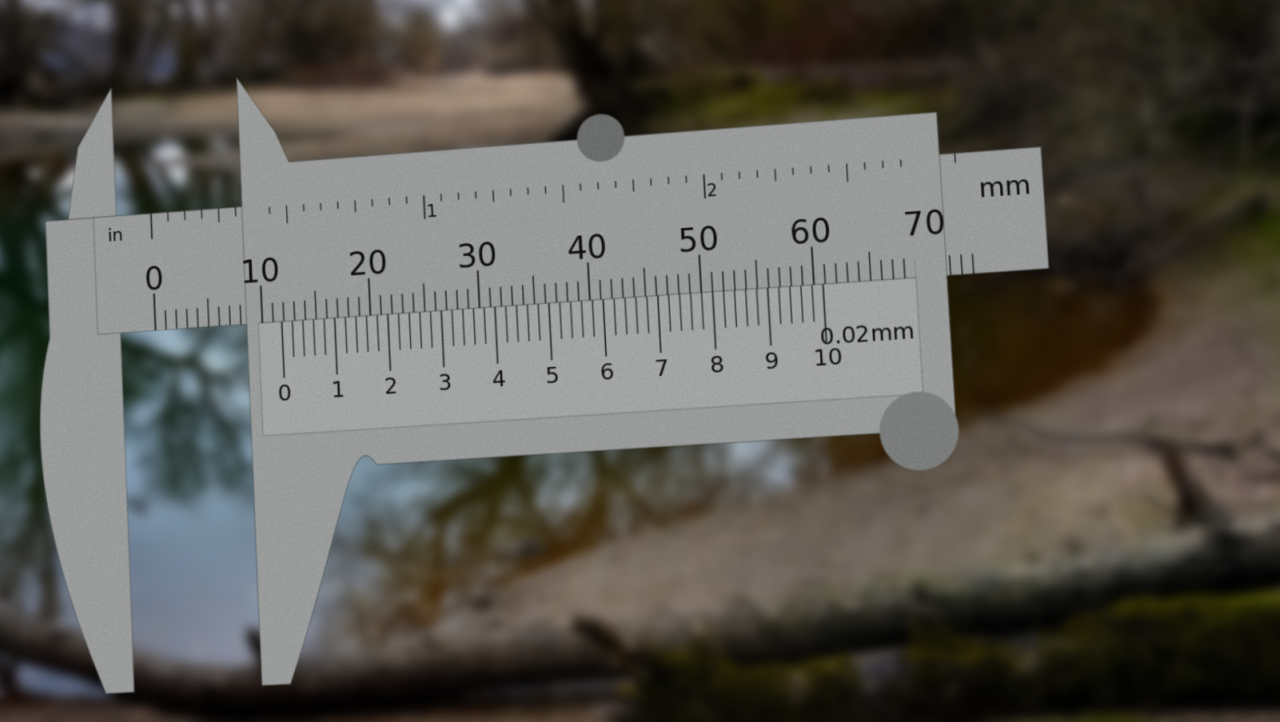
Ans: 11.8
